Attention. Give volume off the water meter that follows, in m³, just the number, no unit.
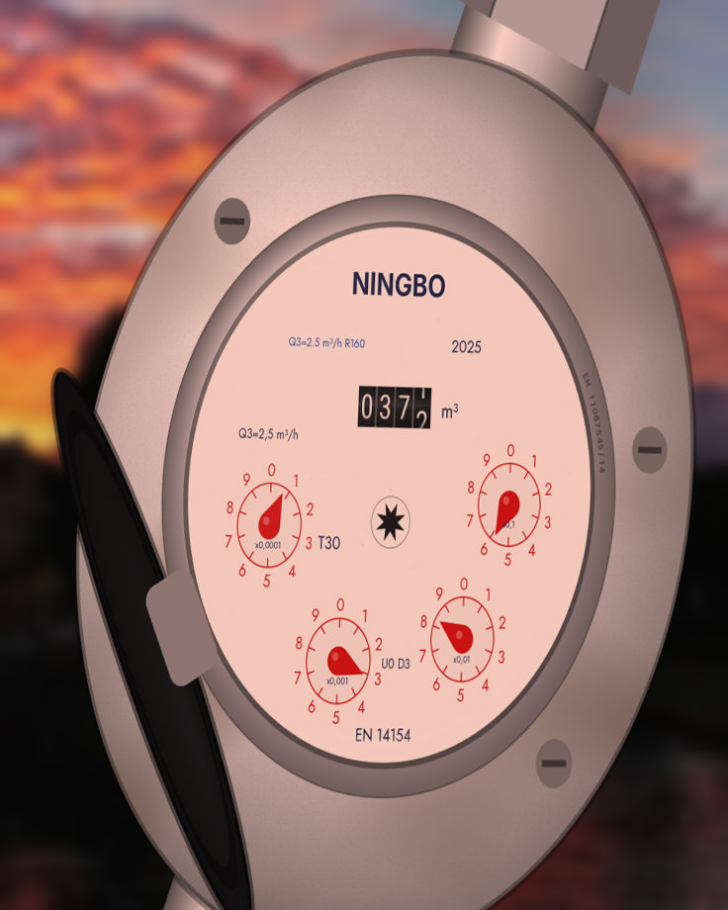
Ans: 371.5830
